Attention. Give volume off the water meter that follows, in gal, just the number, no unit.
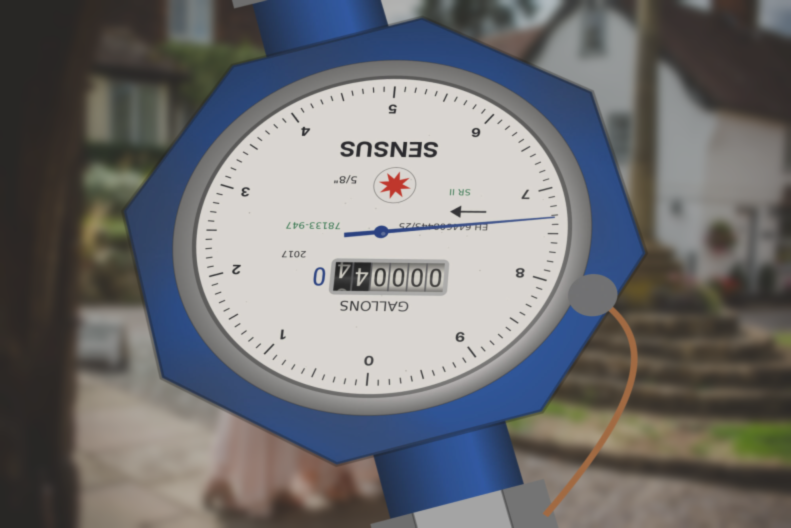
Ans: 437.3
